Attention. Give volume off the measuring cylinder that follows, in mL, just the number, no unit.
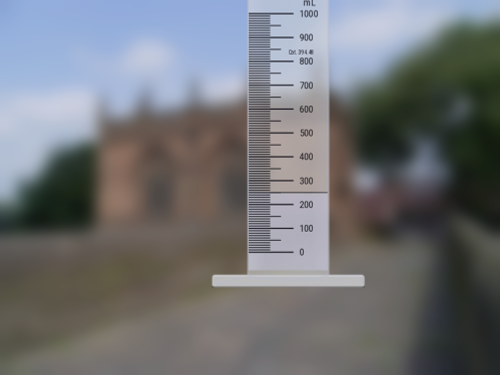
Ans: 250
